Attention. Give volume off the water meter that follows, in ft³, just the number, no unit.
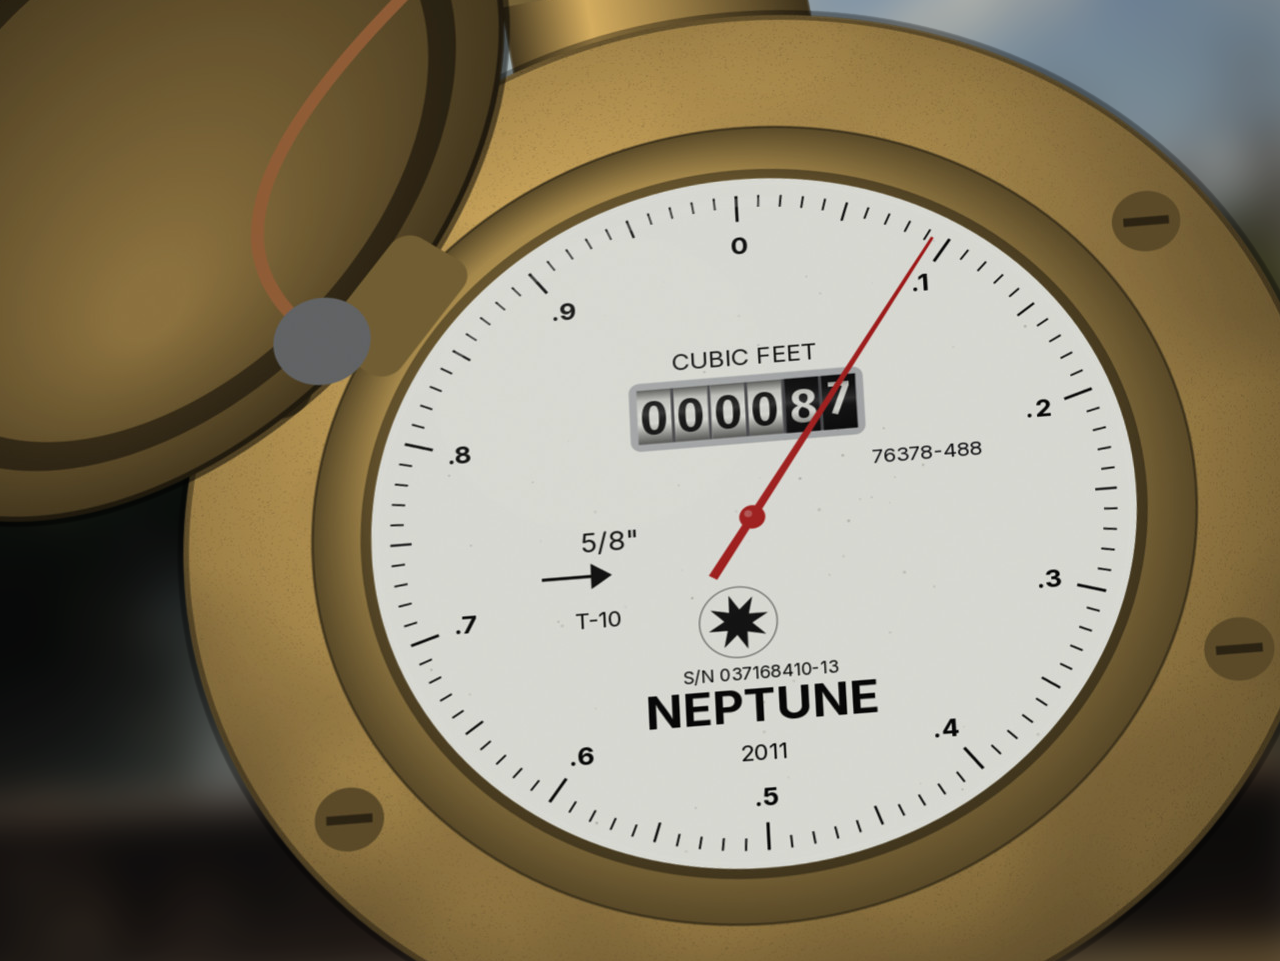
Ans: 87.09
